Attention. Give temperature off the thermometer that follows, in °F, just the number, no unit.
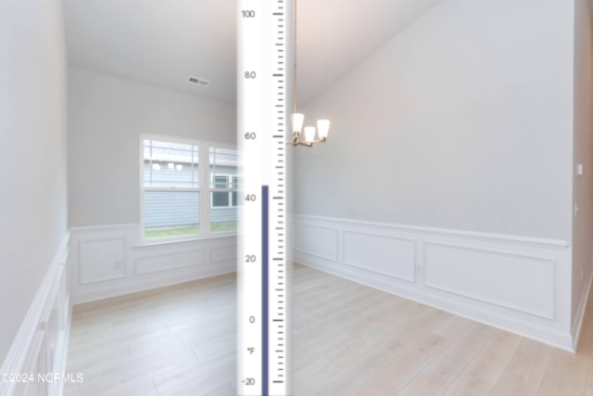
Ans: 44
